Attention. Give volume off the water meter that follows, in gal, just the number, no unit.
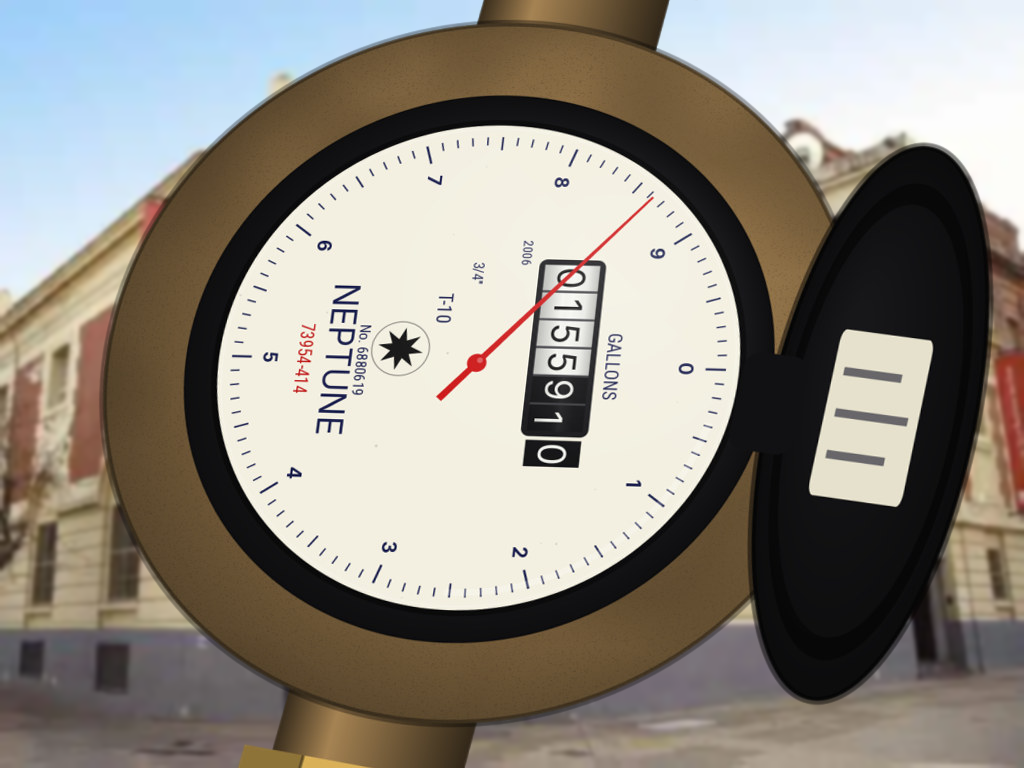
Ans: 155908.6
